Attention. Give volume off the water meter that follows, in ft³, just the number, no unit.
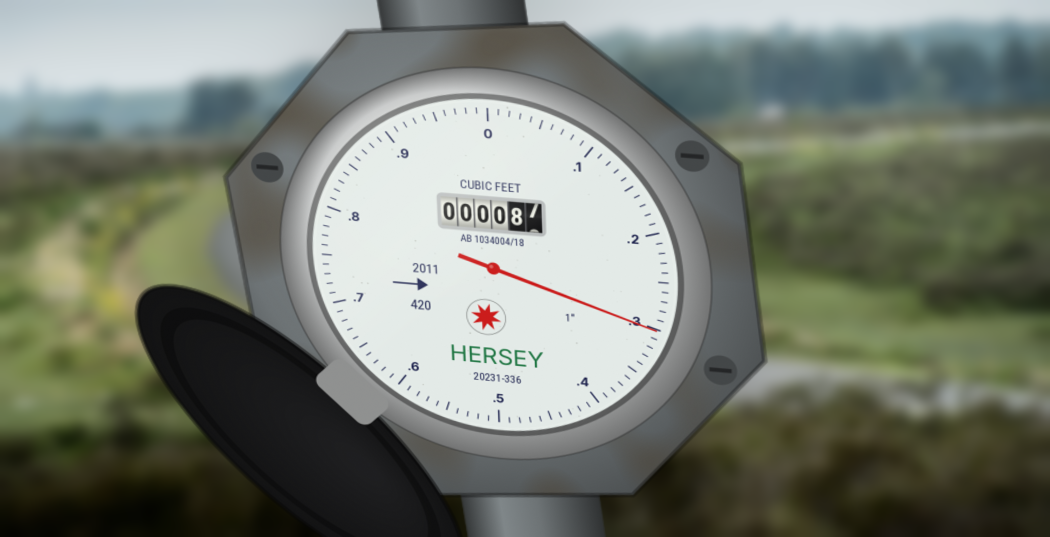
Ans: 87.30
